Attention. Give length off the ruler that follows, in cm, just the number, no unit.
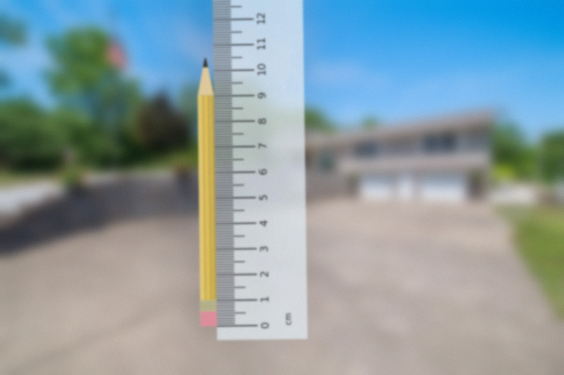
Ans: 10.5
